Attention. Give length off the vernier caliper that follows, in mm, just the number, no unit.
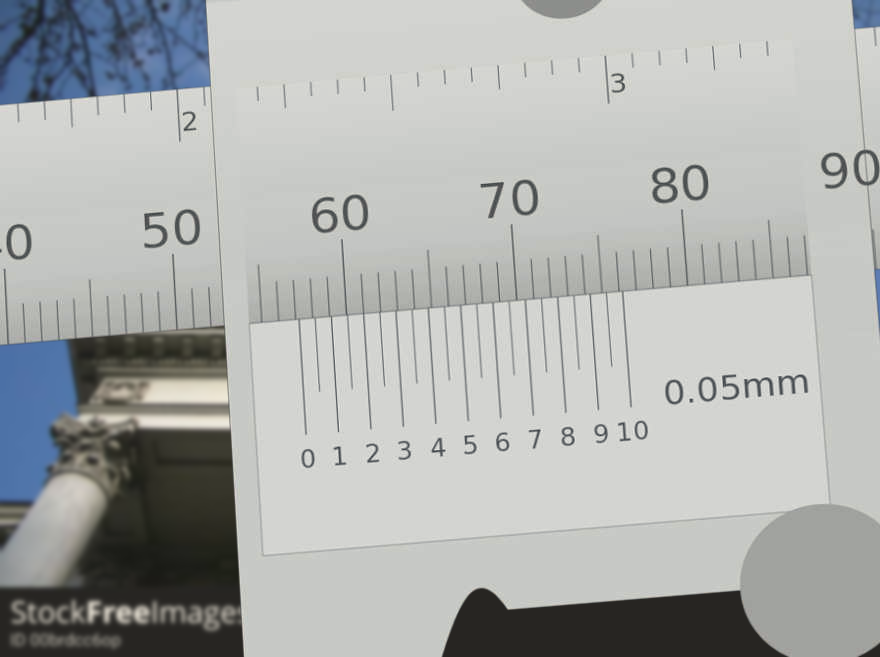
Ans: 57.2
